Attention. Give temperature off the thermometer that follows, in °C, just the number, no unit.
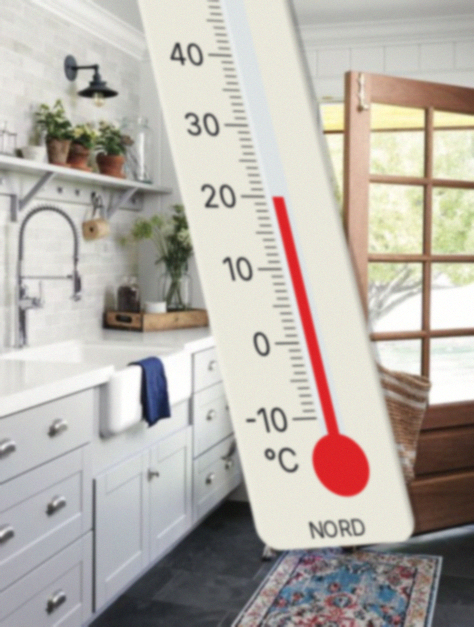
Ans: 20
